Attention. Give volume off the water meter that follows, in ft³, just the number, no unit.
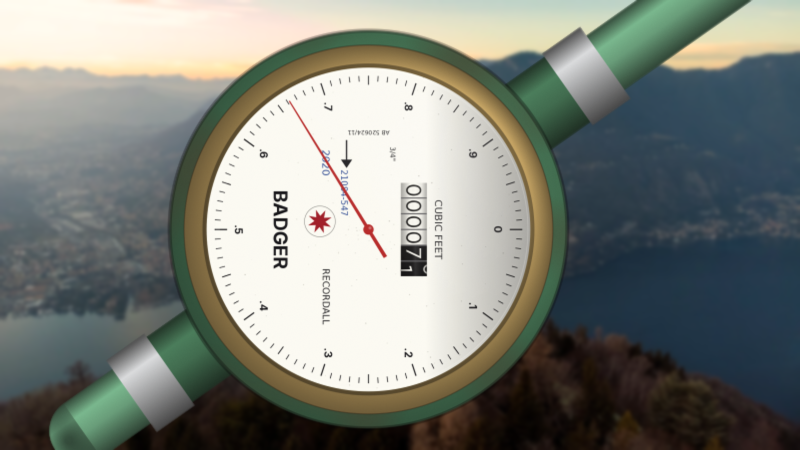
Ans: 70.66
